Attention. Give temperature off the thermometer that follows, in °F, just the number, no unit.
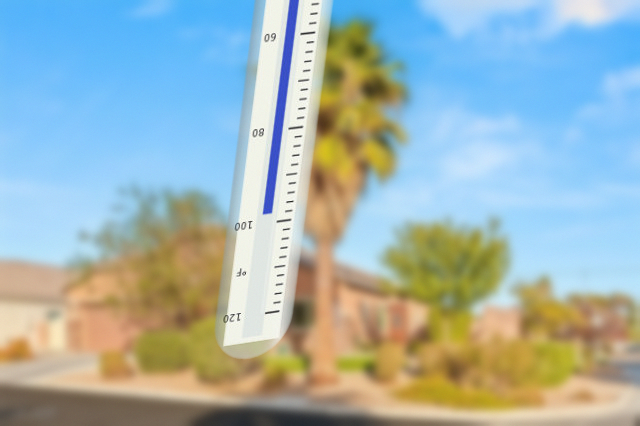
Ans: 98
